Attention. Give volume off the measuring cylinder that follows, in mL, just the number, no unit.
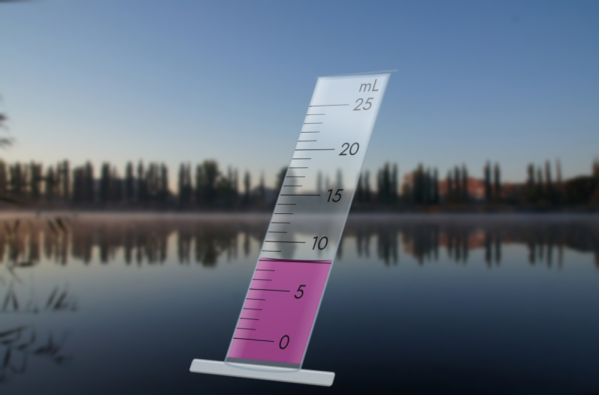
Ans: 8
